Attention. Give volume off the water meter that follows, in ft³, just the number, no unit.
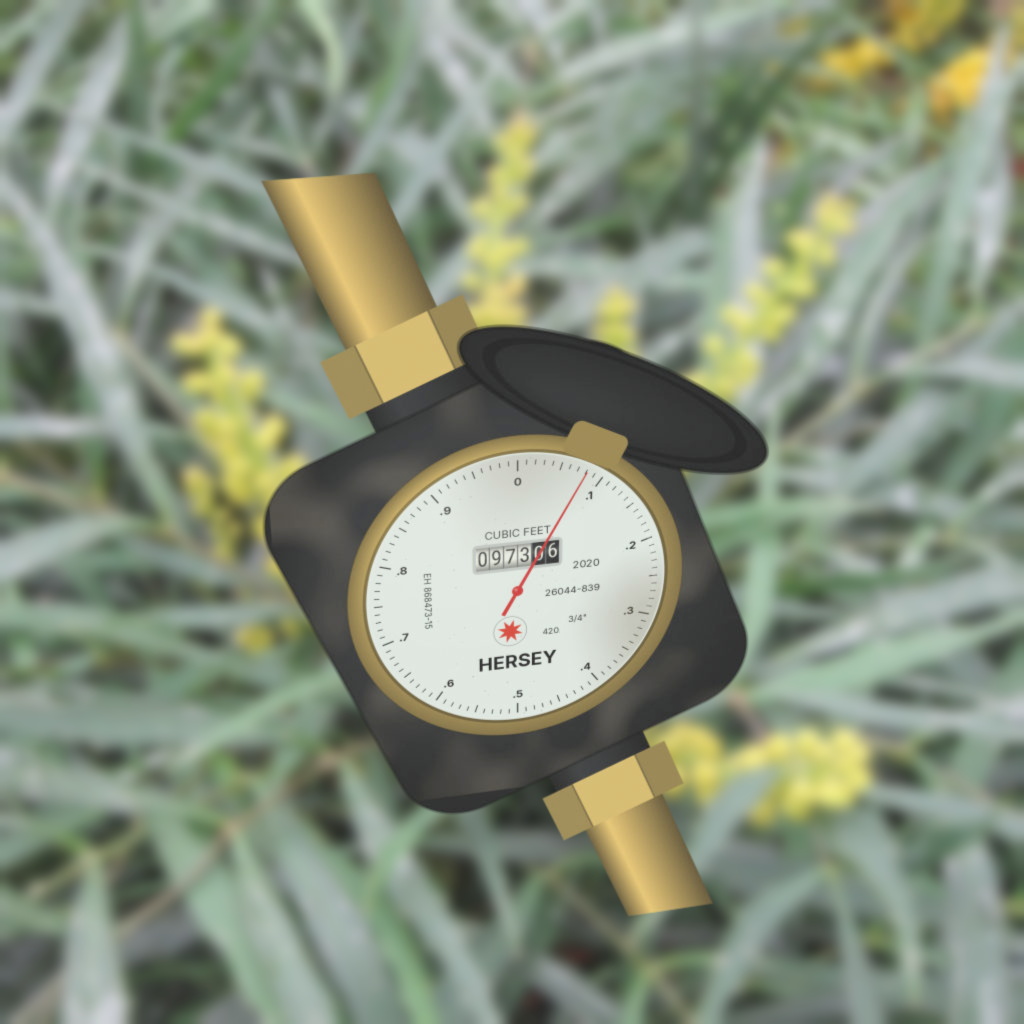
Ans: 97306.08
